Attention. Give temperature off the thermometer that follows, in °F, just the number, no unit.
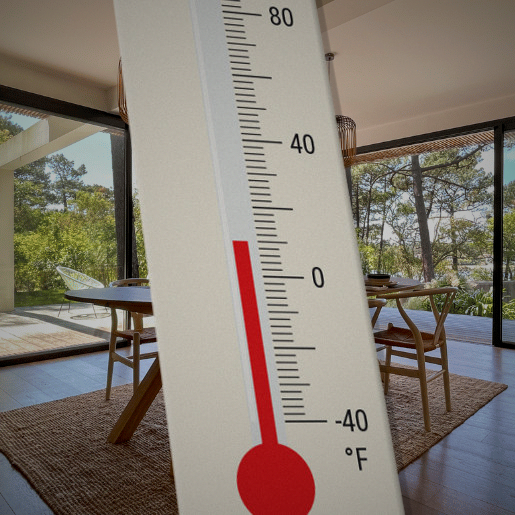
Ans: 10
